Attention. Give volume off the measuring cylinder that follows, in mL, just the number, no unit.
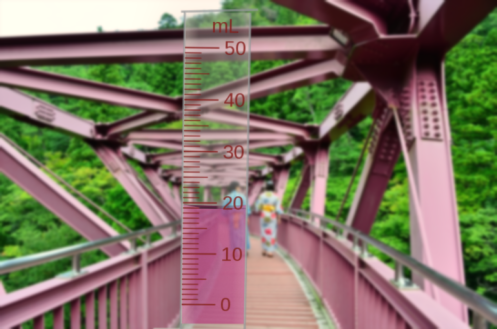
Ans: 19
